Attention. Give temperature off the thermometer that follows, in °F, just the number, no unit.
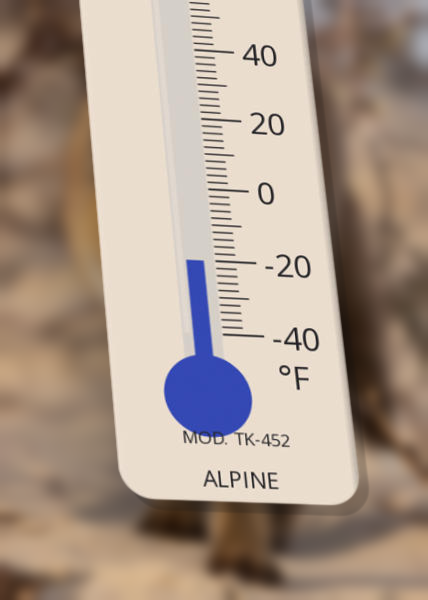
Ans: -20
